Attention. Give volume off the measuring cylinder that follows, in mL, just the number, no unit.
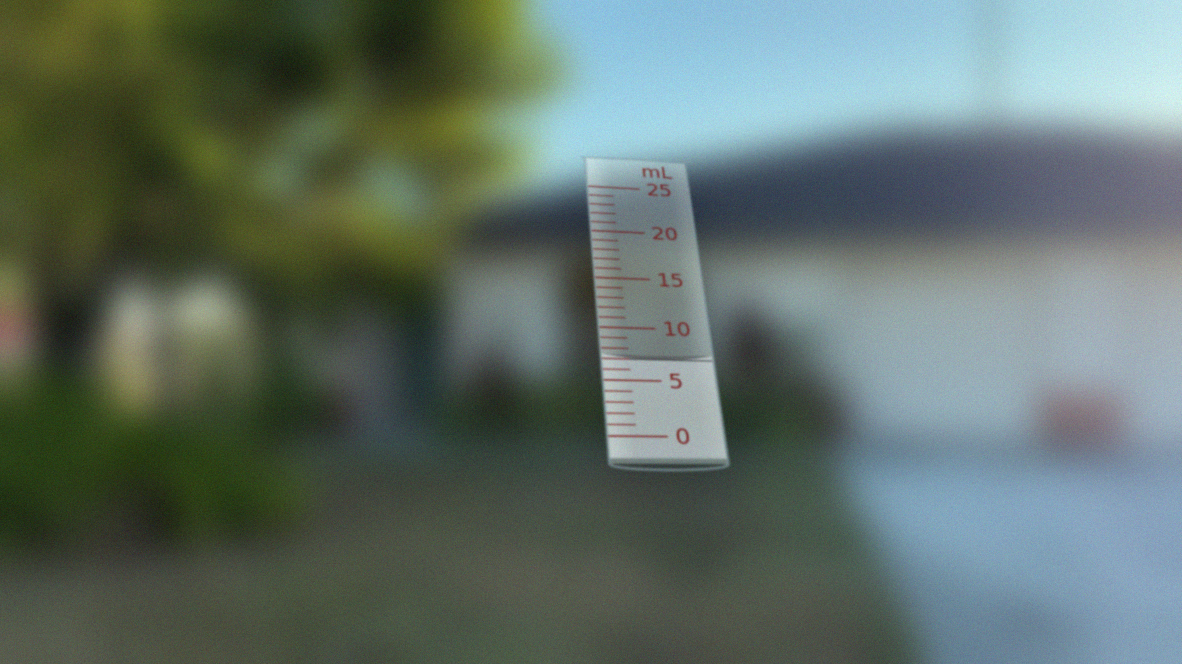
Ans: 7
